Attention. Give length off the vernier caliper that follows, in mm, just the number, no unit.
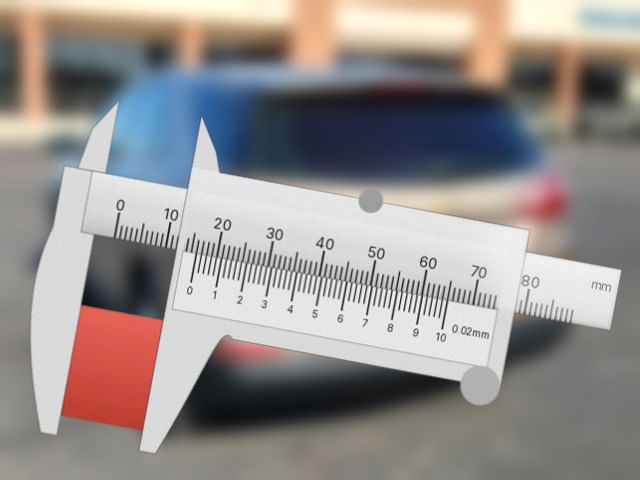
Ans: 16.0
